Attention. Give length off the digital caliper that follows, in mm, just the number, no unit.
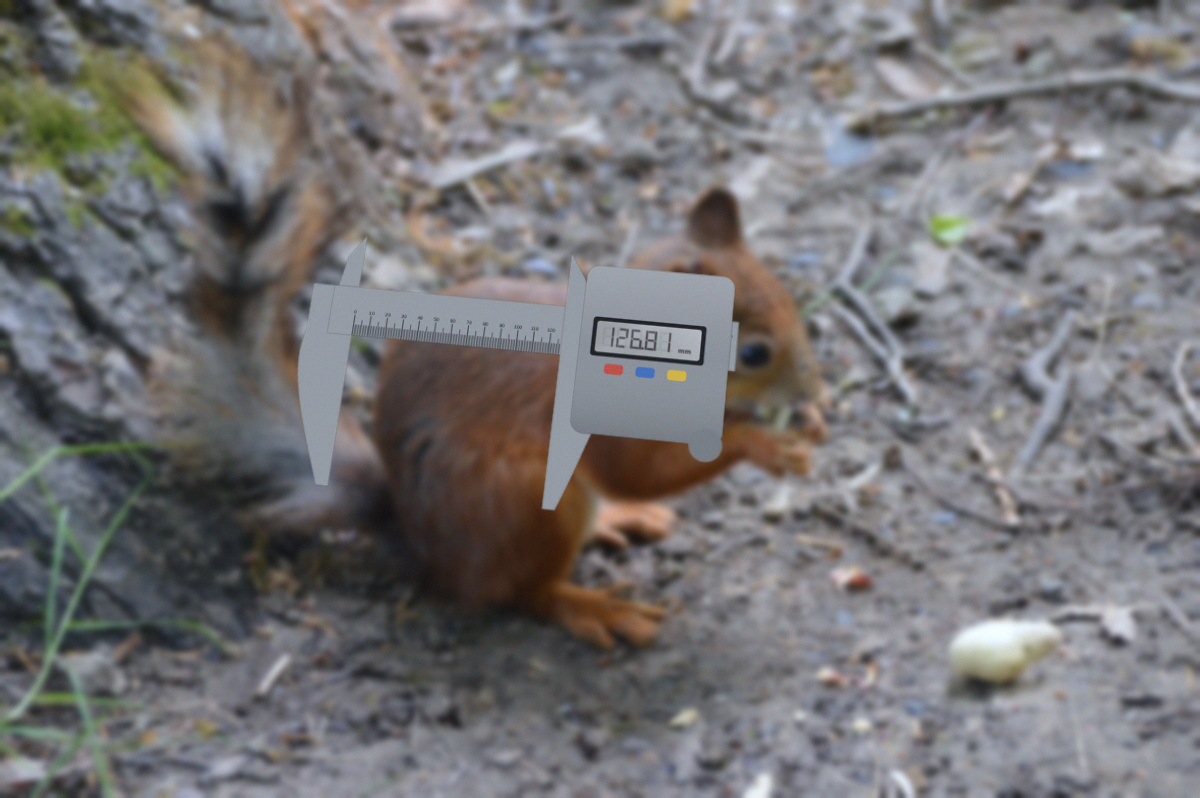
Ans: 126.81
